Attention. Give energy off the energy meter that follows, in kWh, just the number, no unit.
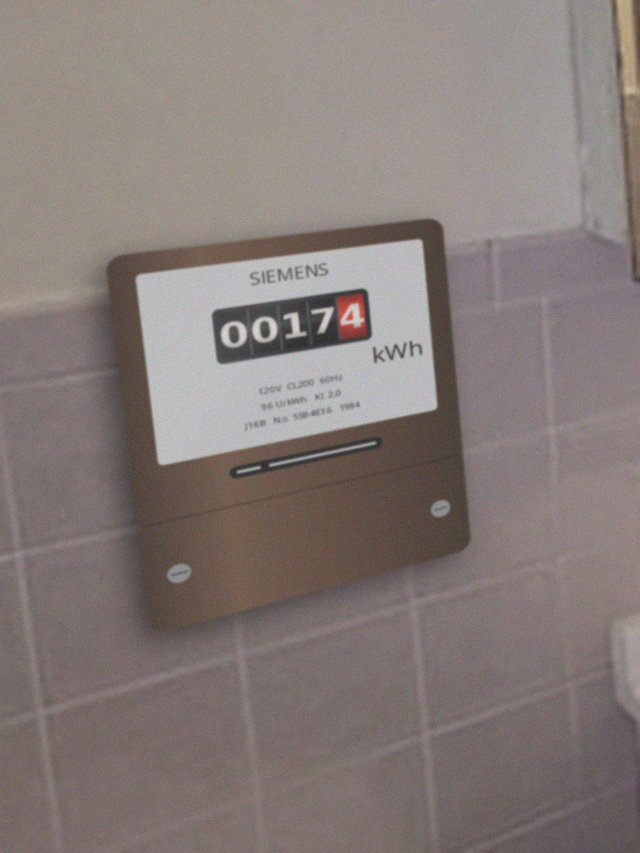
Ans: 17.4
